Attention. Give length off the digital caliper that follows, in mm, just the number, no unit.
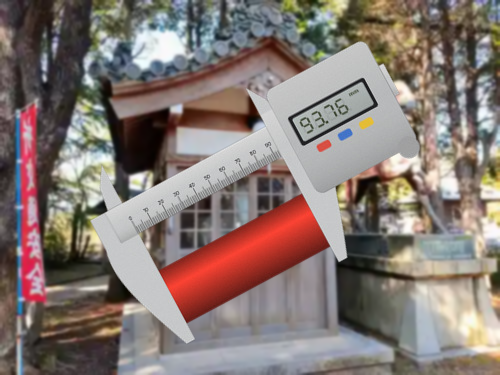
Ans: 93.76
